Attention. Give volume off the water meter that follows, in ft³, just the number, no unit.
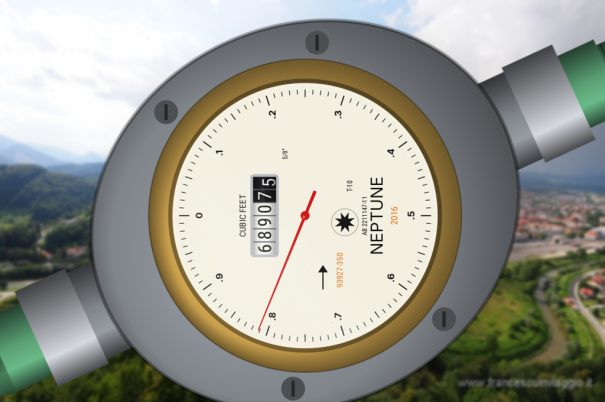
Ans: 689074.81
